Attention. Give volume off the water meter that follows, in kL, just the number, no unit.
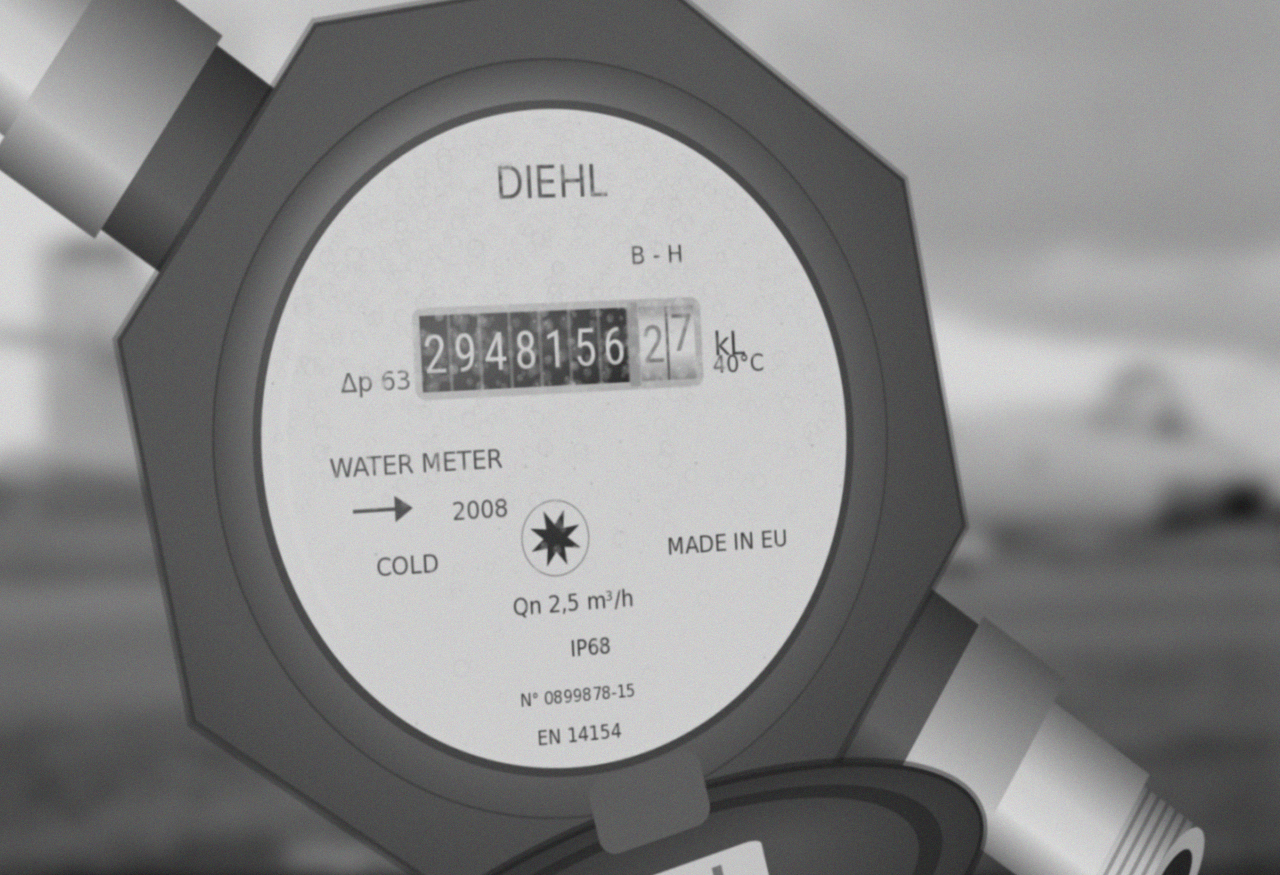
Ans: 2948156.27
